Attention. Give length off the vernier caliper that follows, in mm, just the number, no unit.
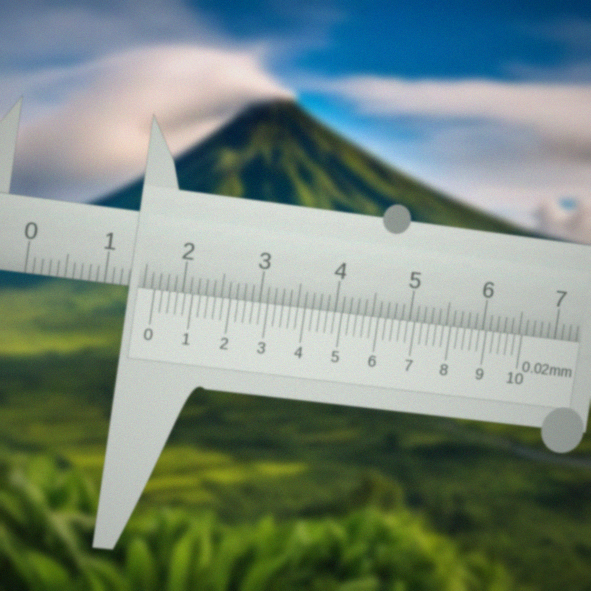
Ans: 16.4
